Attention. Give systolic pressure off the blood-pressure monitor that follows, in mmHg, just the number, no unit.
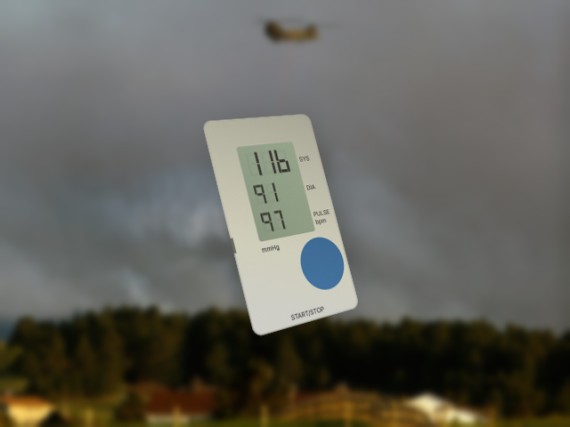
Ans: 116
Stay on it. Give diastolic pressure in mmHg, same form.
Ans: 91
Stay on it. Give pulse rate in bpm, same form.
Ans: 97
